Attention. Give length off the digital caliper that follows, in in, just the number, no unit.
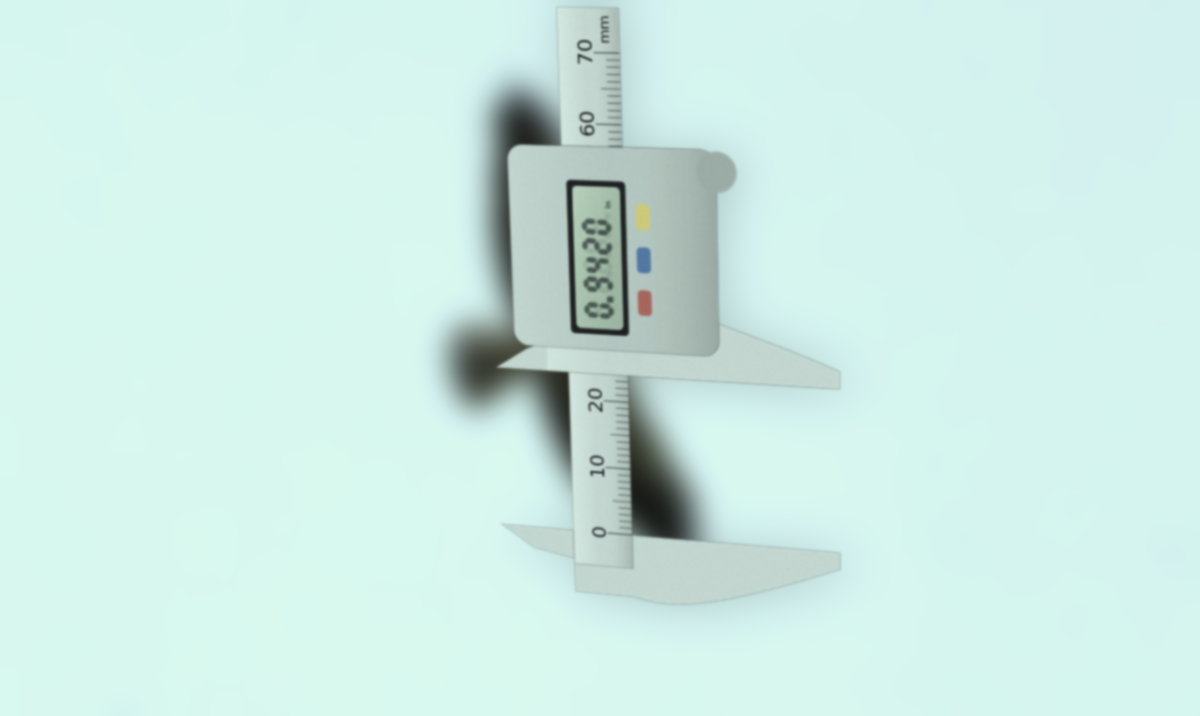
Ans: 0.9420
